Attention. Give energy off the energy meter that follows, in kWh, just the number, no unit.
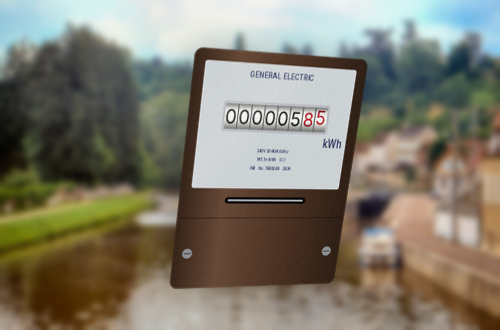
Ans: 5.85
